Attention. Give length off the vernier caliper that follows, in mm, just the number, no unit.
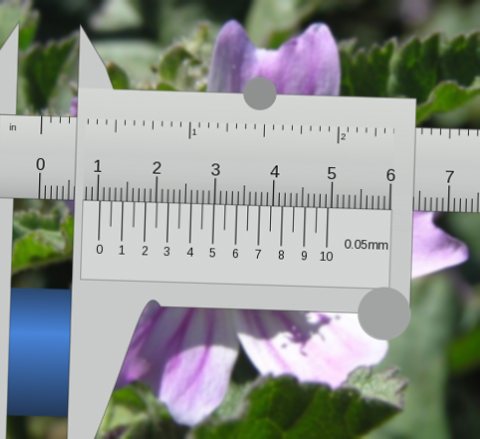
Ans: 10.4
